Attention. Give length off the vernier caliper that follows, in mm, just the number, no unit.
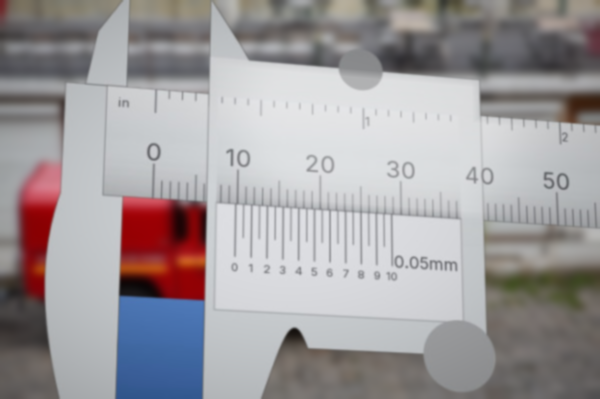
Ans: 9.8
